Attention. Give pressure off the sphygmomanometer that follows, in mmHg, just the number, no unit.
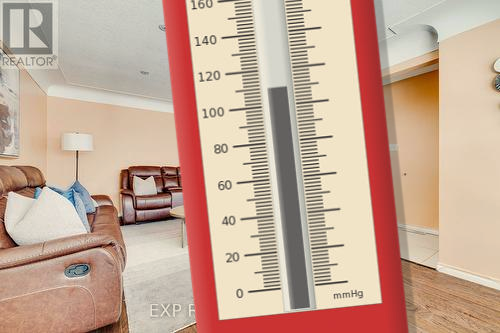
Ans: 110
